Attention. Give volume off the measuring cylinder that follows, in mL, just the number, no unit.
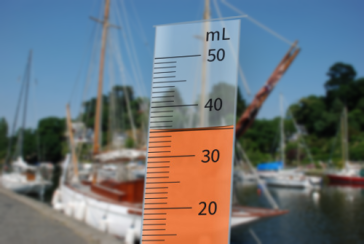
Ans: 35
